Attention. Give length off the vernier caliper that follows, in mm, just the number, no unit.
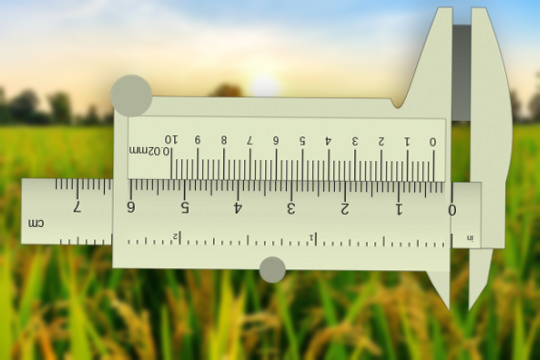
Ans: 3.5
